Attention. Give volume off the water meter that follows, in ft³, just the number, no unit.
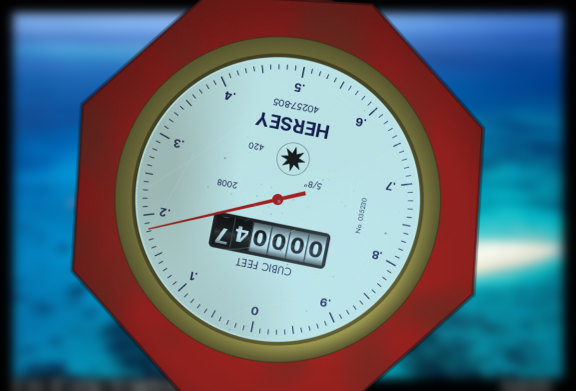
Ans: 47.18
